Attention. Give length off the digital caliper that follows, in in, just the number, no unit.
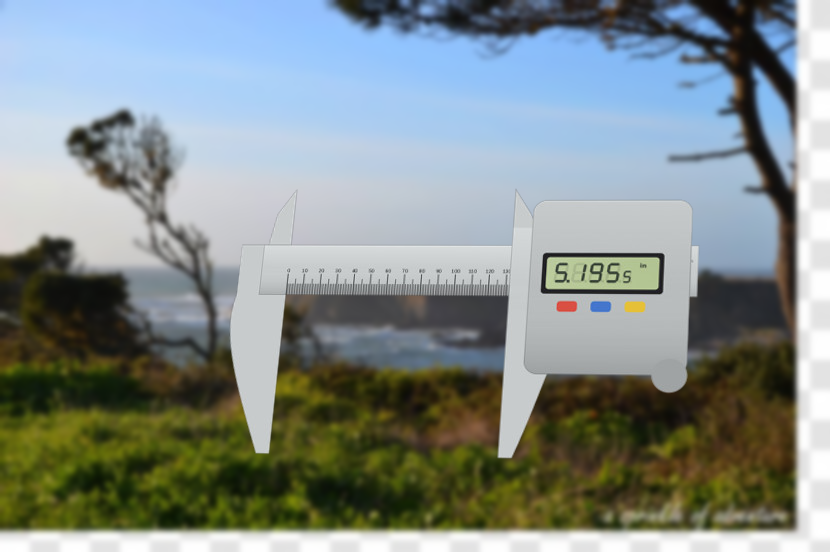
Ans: 5.1955
